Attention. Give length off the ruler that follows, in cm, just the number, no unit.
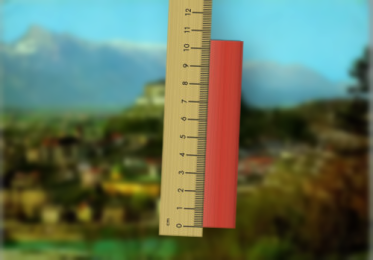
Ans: 10.5
